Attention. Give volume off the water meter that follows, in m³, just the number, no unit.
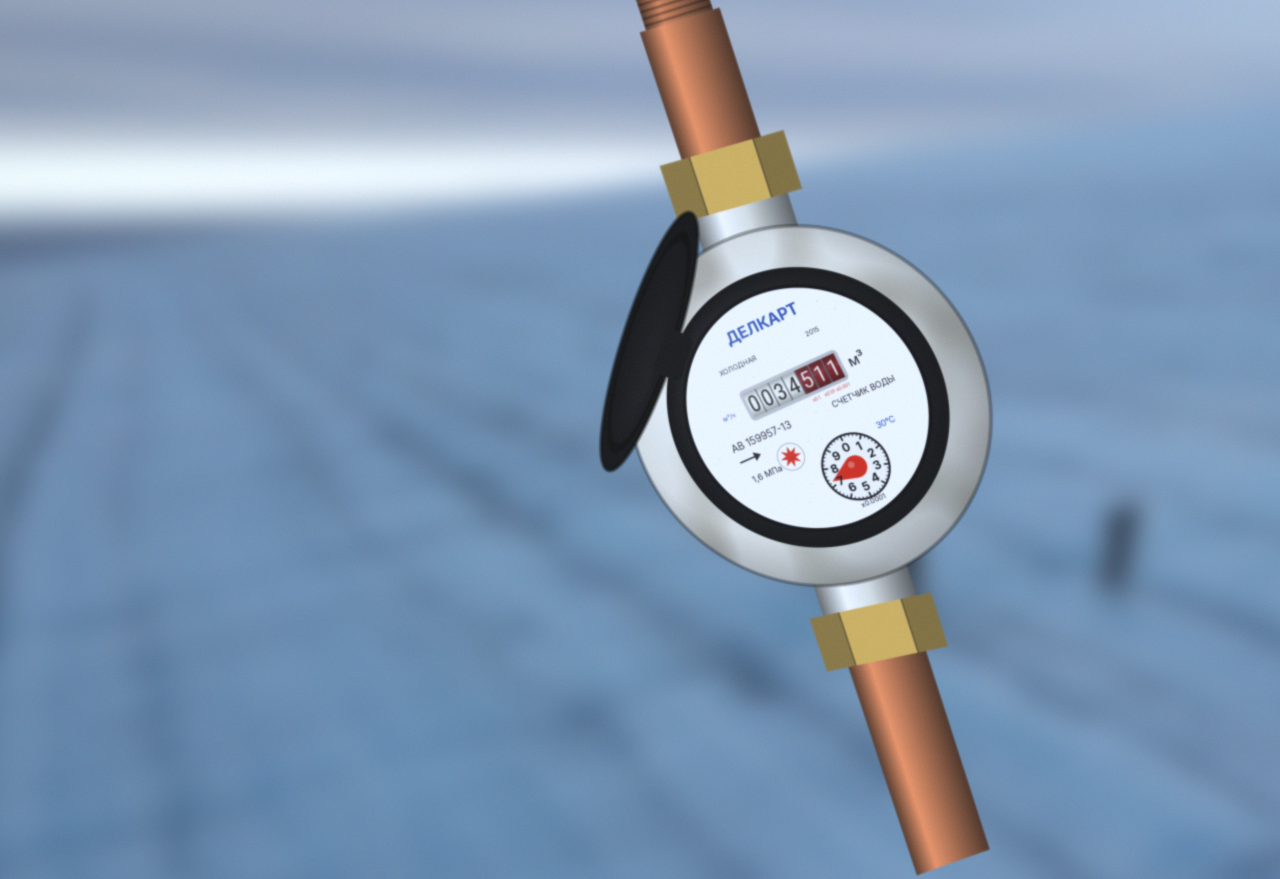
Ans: 34.5117
